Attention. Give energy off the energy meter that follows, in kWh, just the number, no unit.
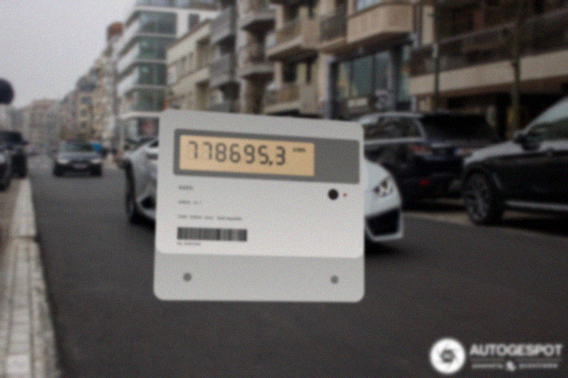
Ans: 778695.3
